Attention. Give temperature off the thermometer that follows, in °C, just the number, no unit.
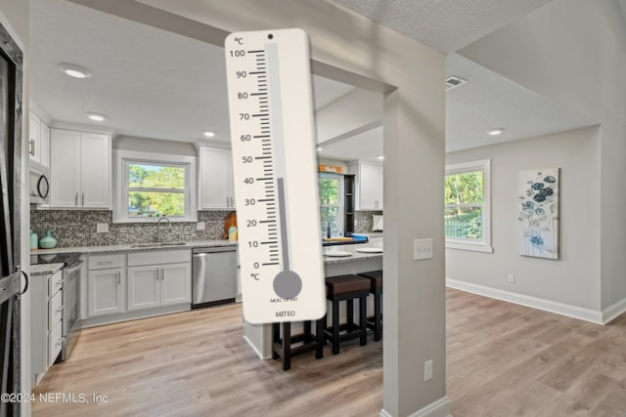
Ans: 40
